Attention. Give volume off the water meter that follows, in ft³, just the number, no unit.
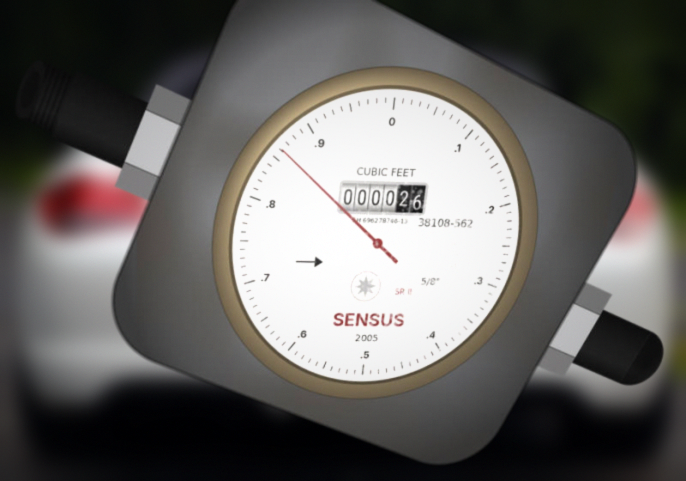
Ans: 25.86
